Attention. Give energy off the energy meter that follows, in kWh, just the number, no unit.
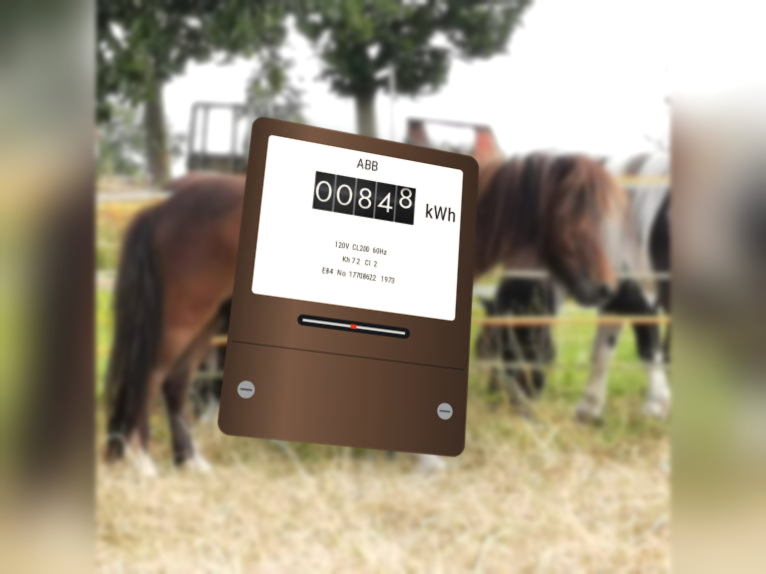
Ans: 848
